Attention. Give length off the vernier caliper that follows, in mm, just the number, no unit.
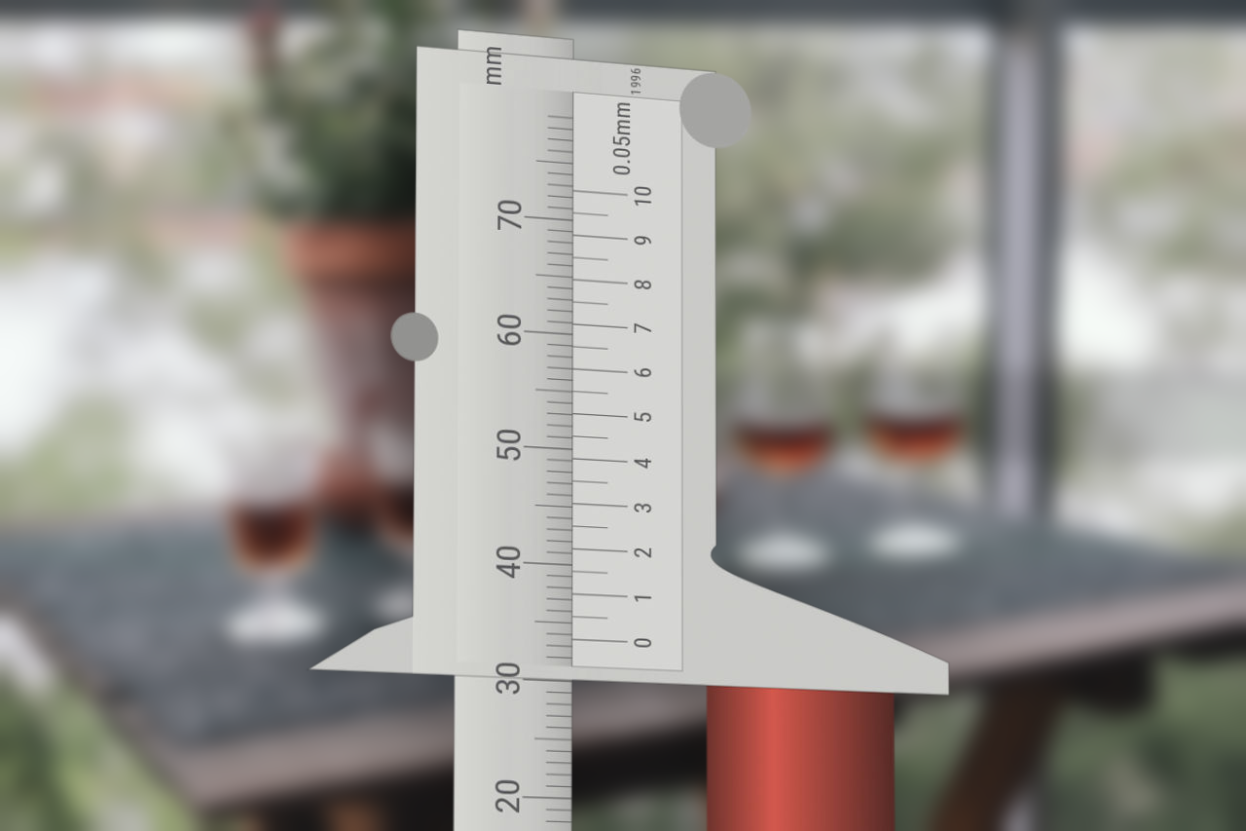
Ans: 33.6
